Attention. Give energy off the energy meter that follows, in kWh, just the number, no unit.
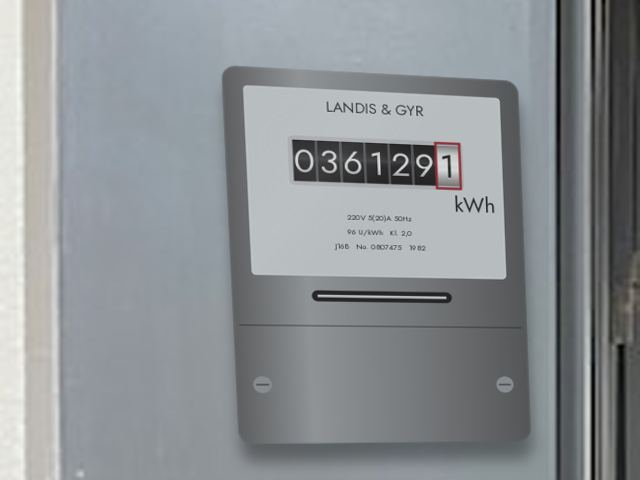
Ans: 36129.1
